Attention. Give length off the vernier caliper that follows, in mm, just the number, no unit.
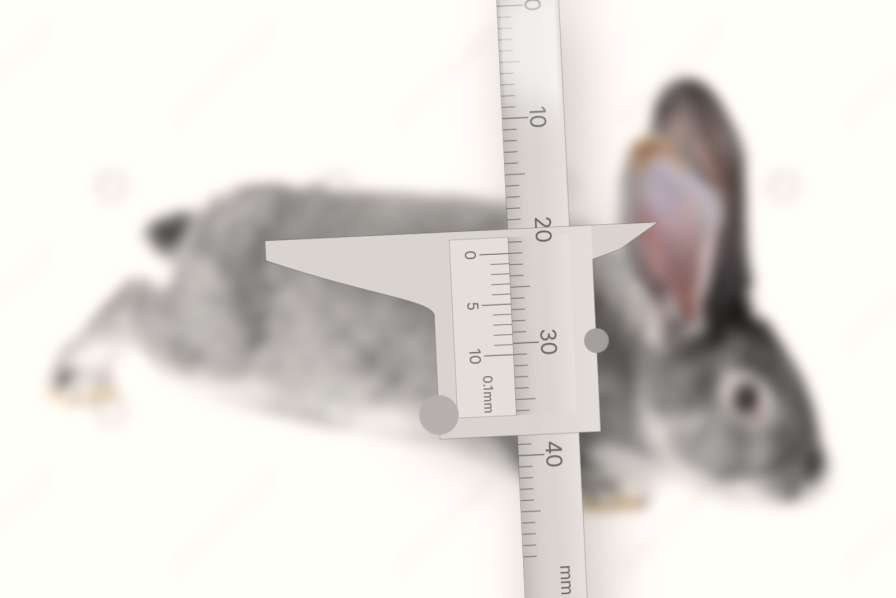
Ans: 22.0
